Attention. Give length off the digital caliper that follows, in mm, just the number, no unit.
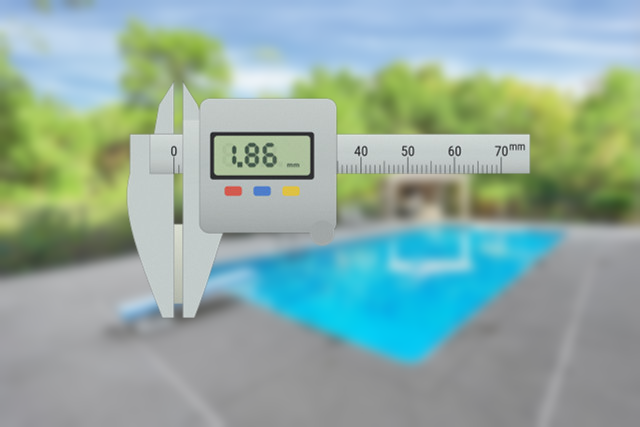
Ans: 1.86
